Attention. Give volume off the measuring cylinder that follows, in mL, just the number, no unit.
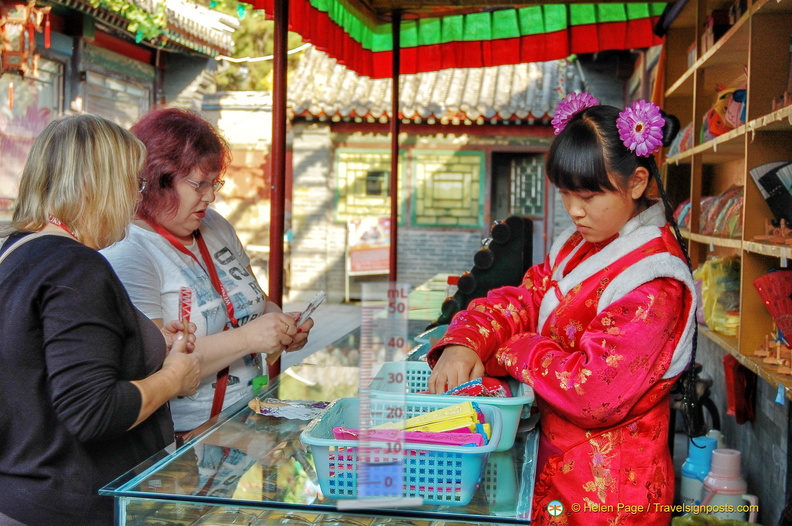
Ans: 5
